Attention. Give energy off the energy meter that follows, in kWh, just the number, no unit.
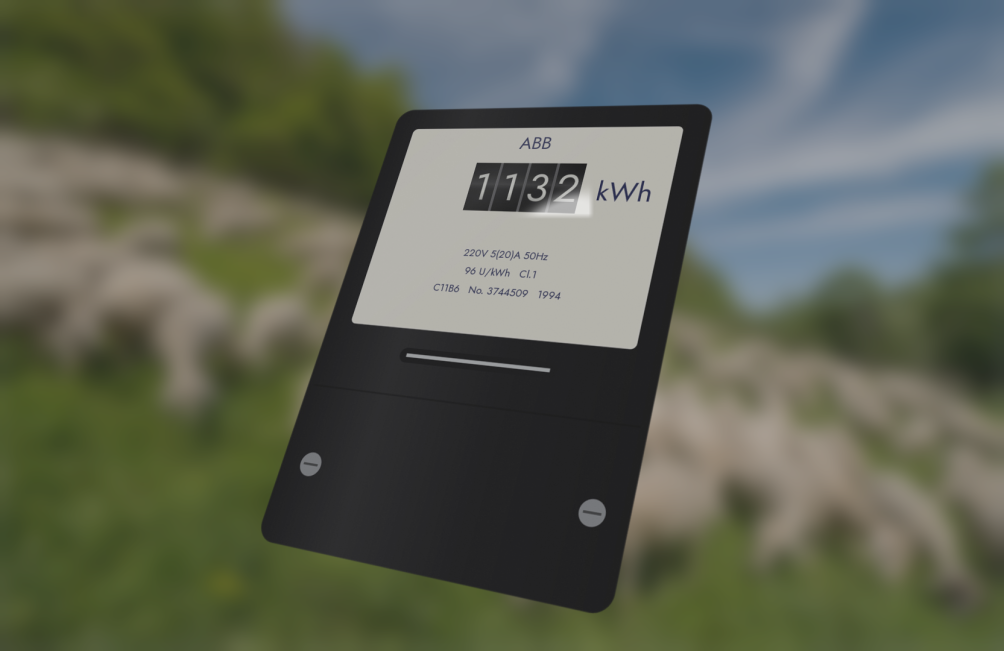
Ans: 1132
